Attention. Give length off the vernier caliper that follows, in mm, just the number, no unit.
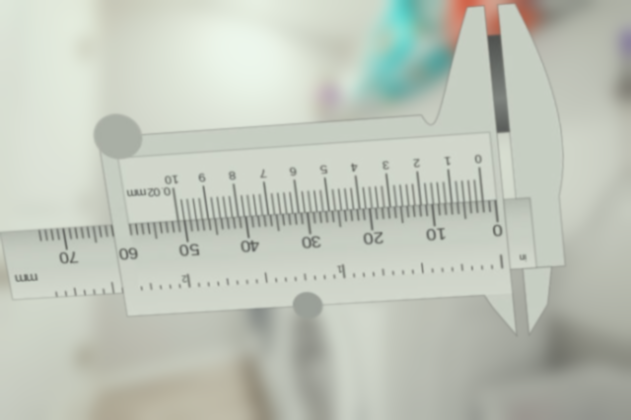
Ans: 2.0
